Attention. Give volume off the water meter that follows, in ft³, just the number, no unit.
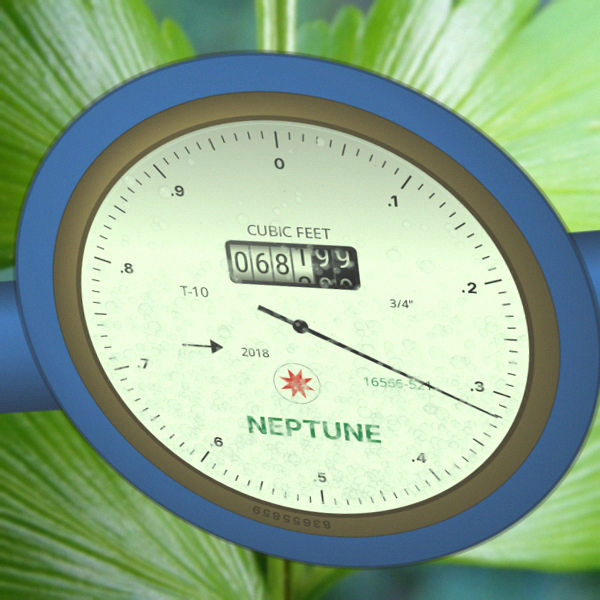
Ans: 68199.32
